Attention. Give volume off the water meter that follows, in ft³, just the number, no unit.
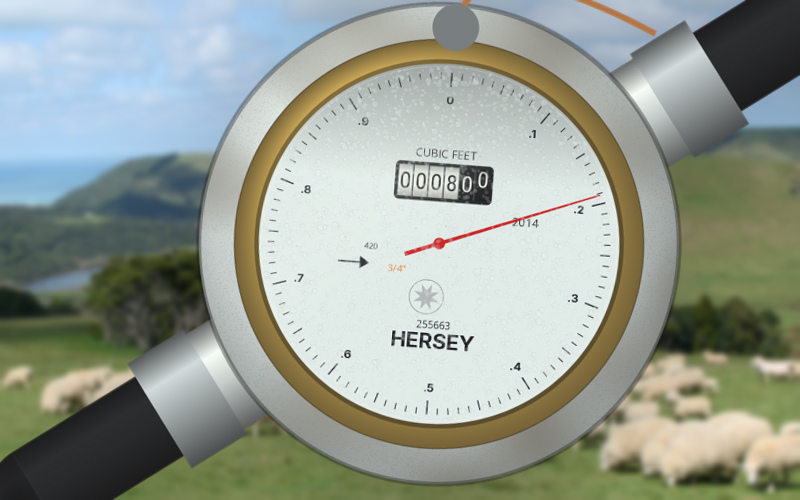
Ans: 800.19
